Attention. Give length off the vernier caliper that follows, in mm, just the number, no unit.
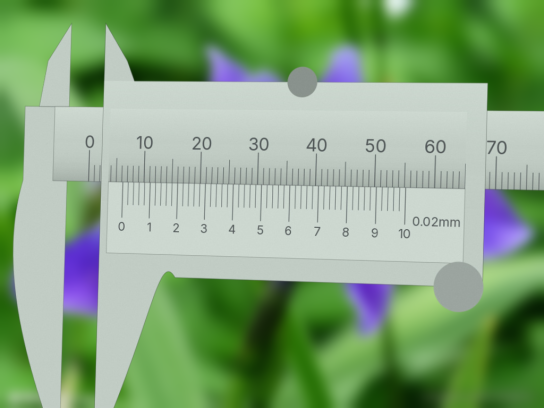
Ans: 6.2
